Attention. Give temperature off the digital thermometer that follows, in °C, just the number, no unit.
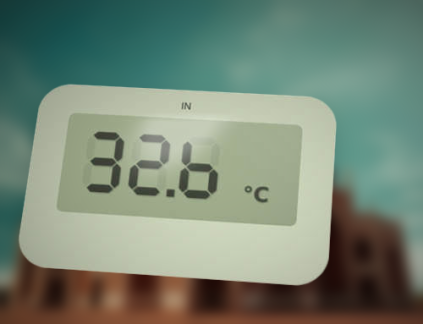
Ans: 32.6
